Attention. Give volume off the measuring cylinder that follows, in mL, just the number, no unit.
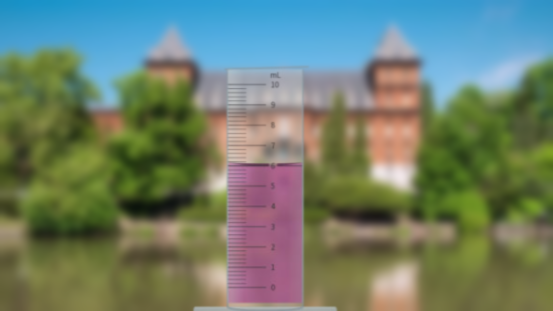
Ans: 6
